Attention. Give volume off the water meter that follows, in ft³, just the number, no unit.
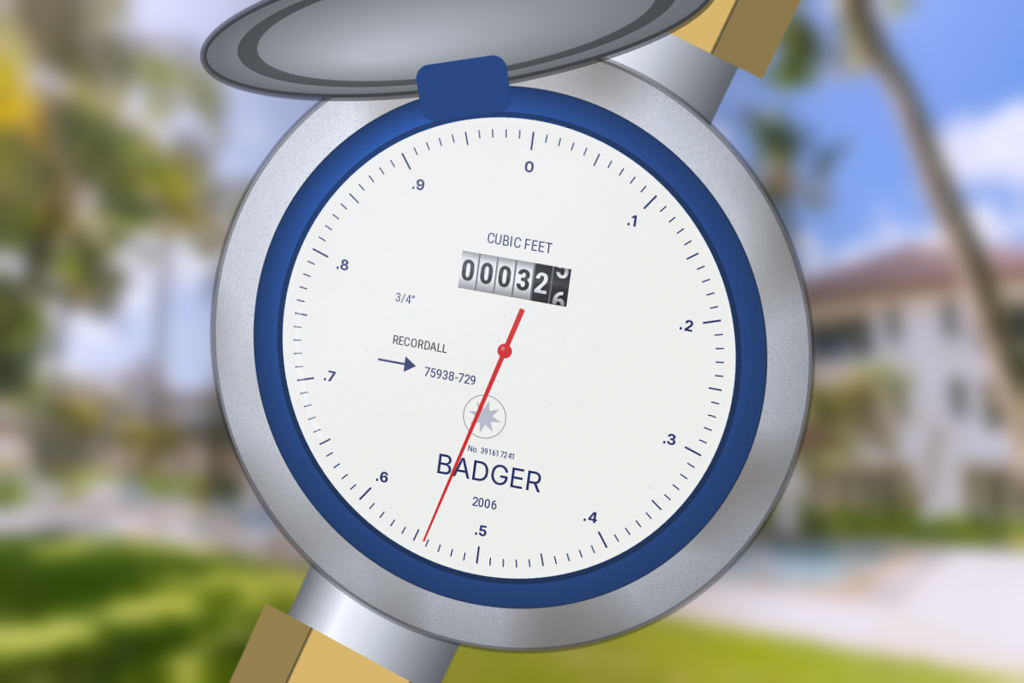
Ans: 325.54
